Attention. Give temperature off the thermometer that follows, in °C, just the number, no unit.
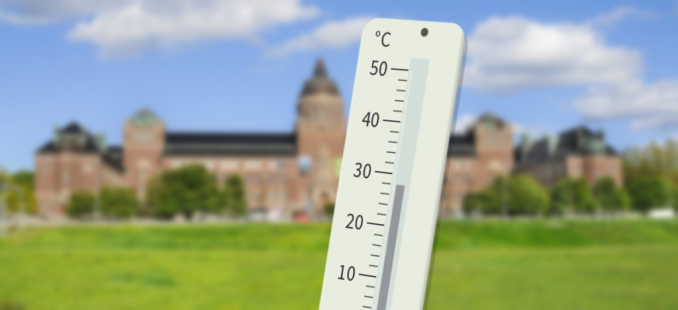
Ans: 28
